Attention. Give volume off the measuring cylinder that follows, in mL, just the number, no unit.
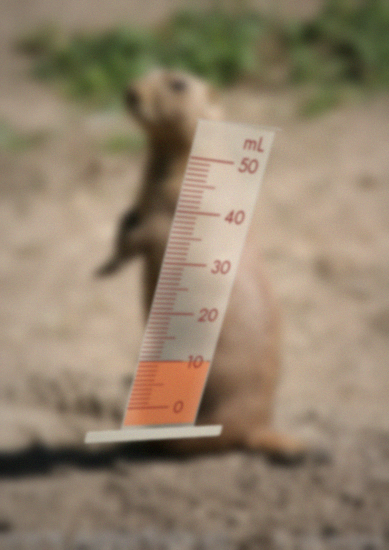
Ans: 10
